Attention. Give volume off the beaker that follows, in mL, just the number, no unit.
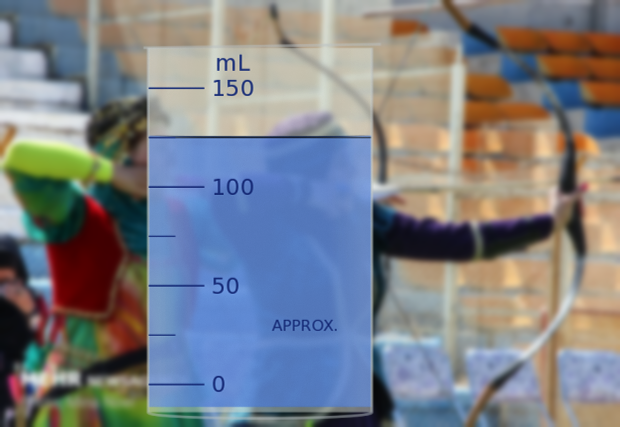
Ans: 125
